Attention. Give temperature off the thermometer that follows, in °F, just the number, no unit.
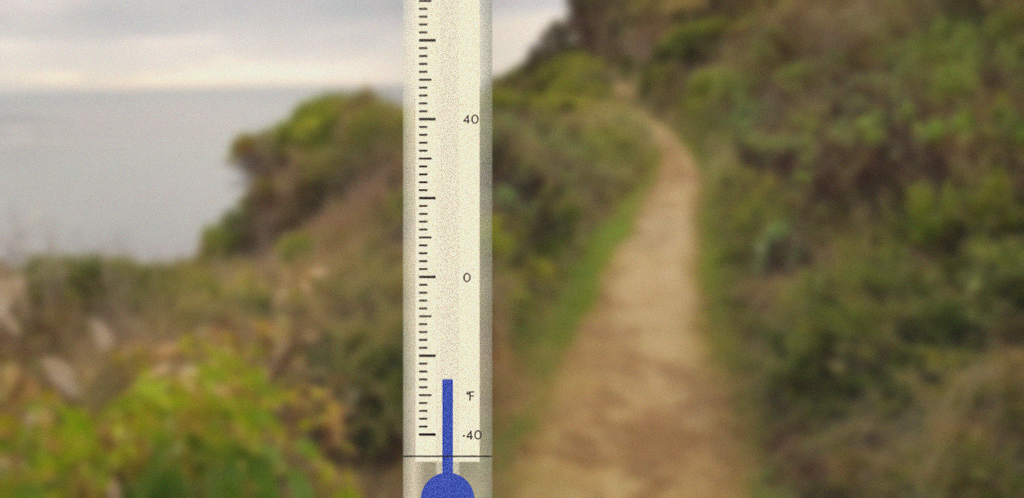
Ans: -26
